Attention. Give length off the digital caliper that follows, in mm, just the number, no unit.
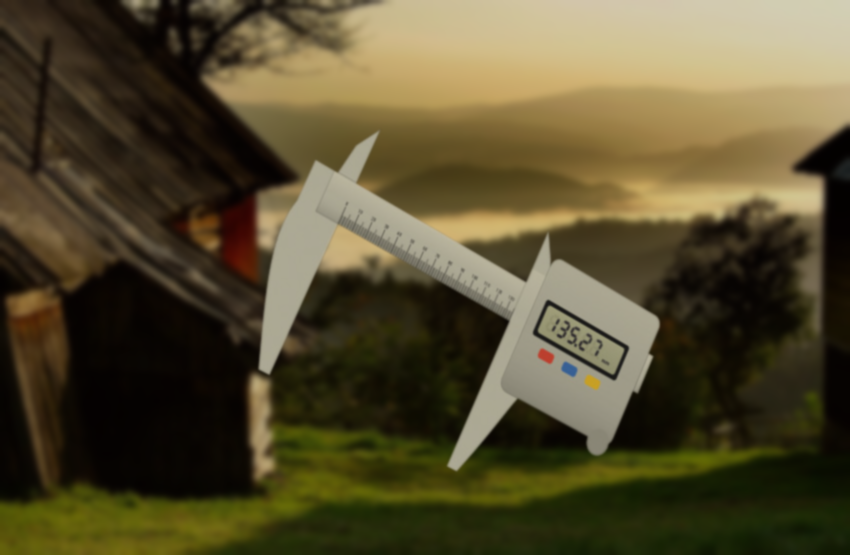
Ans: 135.27
